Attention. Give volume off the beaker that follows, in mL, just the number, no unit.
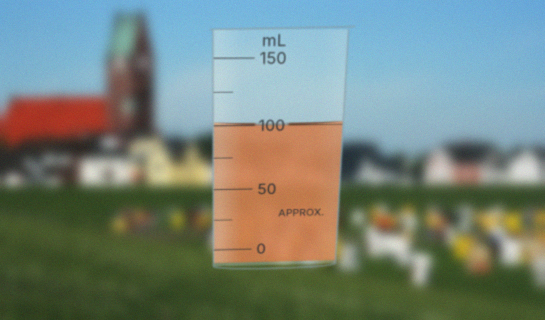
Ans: 100
